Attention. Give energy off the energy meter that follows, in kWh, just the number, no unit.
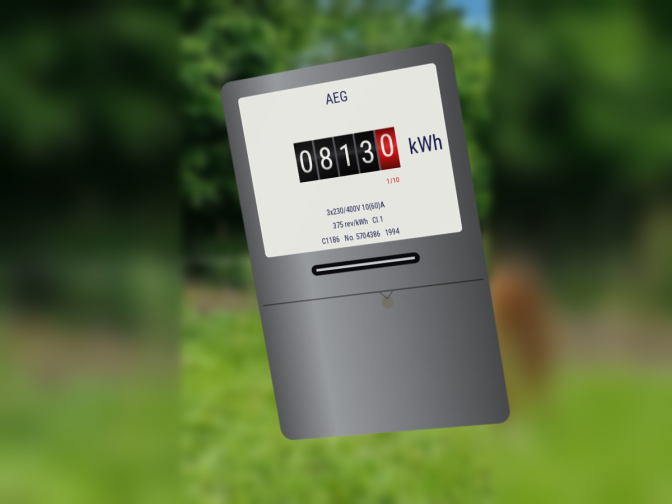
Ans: 813.0
